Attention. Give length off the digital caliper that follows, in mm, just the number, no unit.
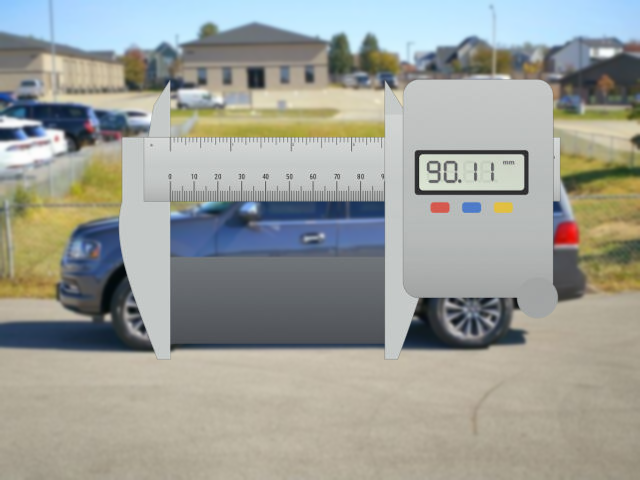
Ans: 90.11
